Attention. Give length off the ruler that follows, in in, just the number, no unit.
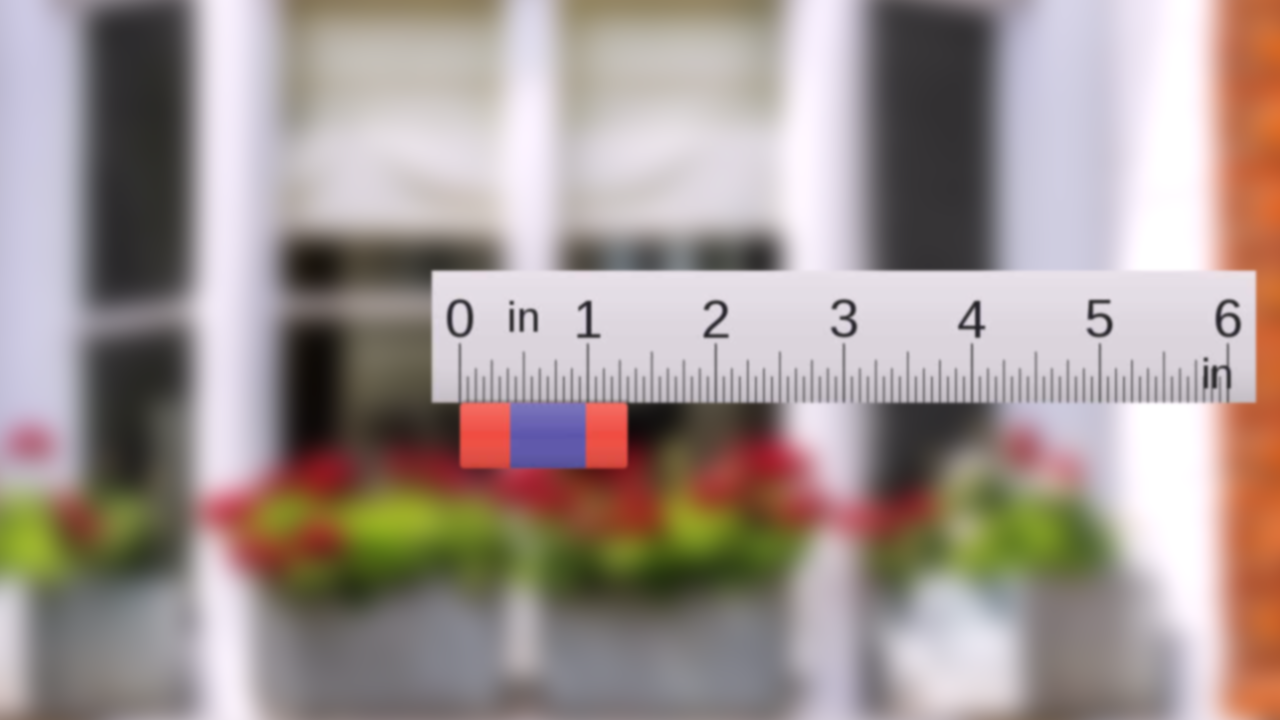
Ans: 1.3125
